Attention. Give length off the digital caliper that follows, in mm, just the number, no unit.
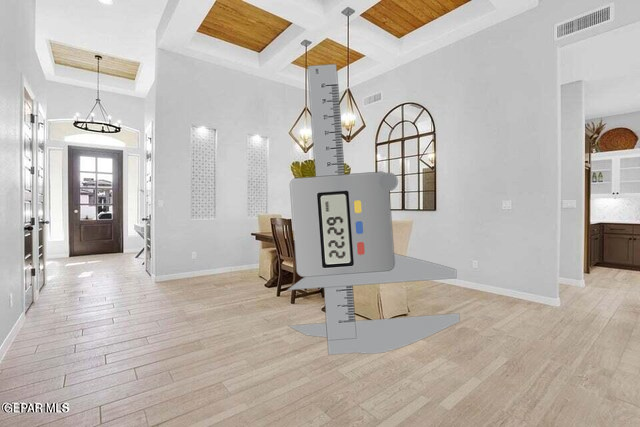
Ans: 22.29
